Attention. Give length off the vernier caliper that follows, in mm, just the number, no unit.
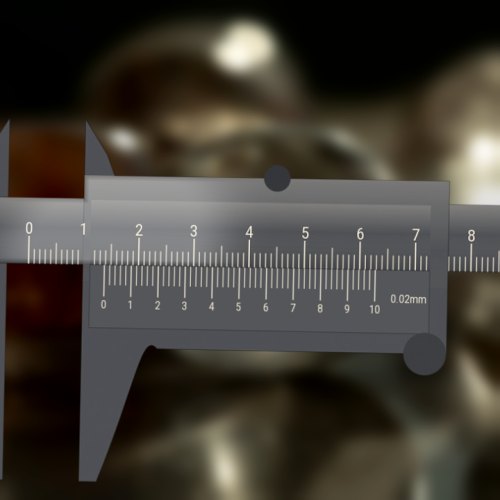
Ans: 13.8
